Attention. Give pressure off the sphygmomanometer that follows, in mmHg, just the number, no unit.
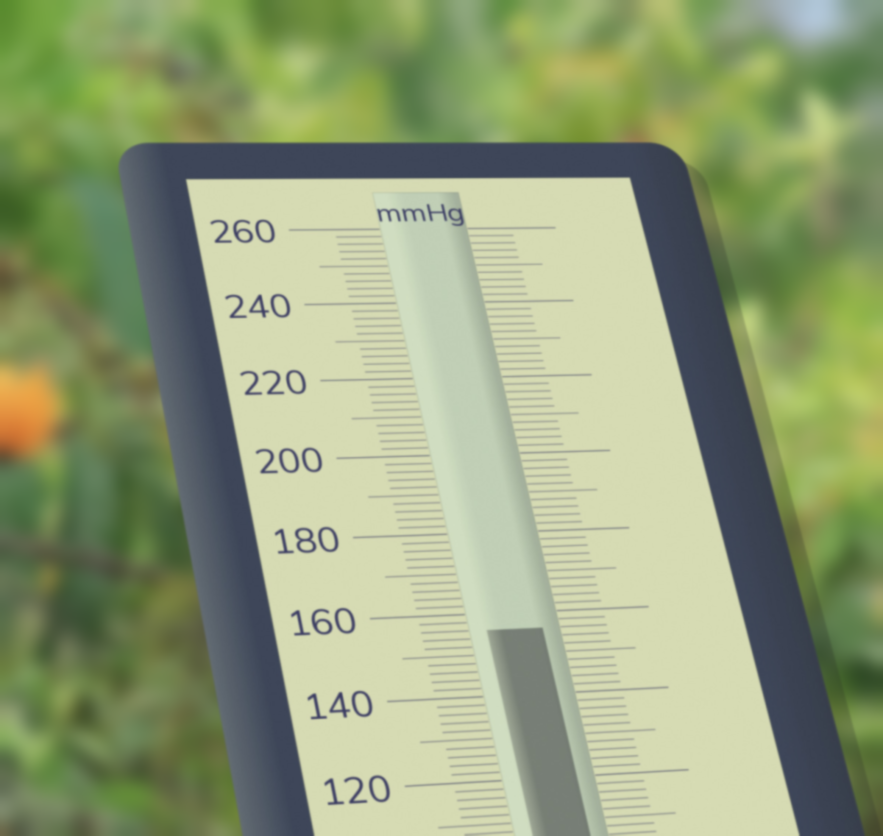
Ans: 156
